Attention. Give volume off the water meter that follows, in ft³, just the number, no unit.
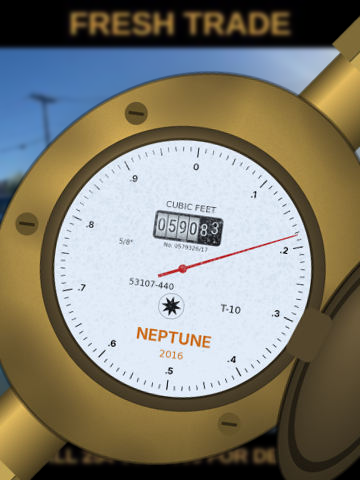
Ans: 59083.18
